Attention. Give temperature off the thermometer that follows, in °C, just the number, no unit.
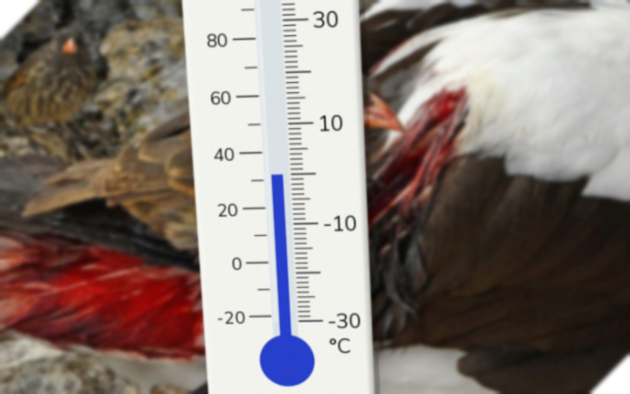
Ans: 0
